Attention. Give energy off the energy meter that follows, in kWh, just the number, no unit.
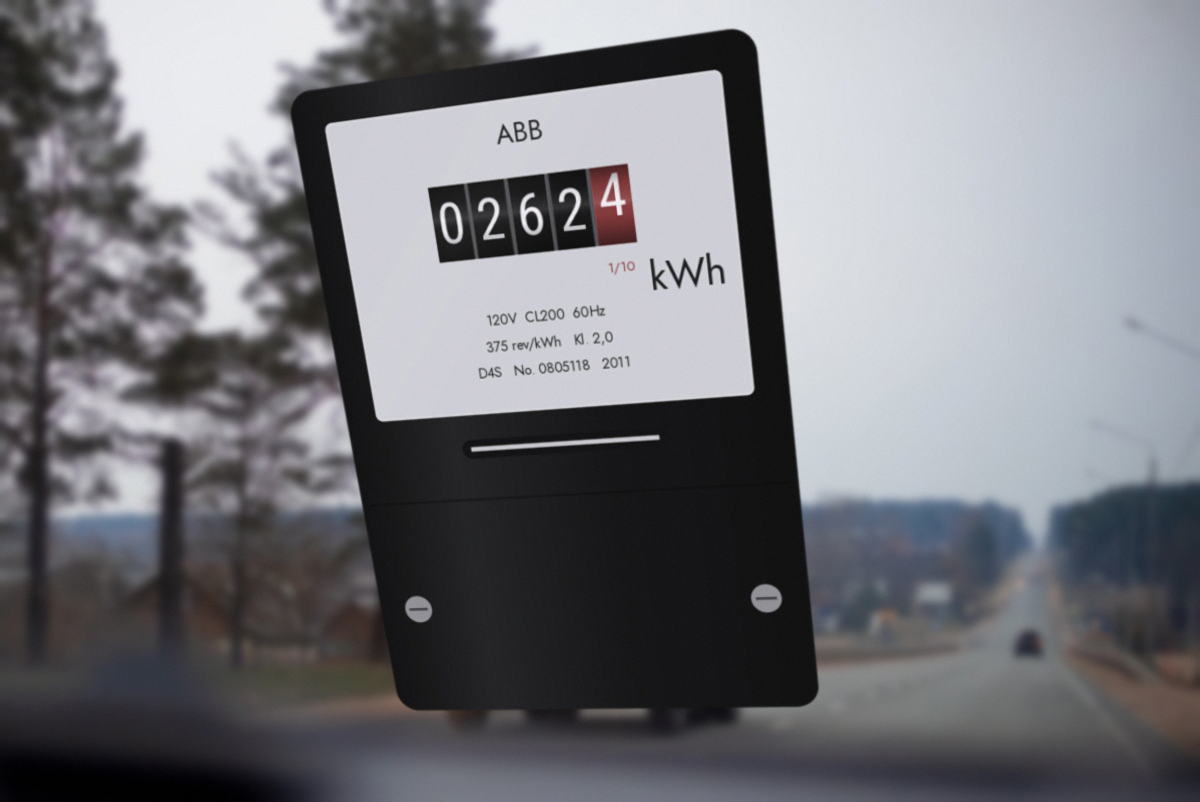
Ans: 262.4
